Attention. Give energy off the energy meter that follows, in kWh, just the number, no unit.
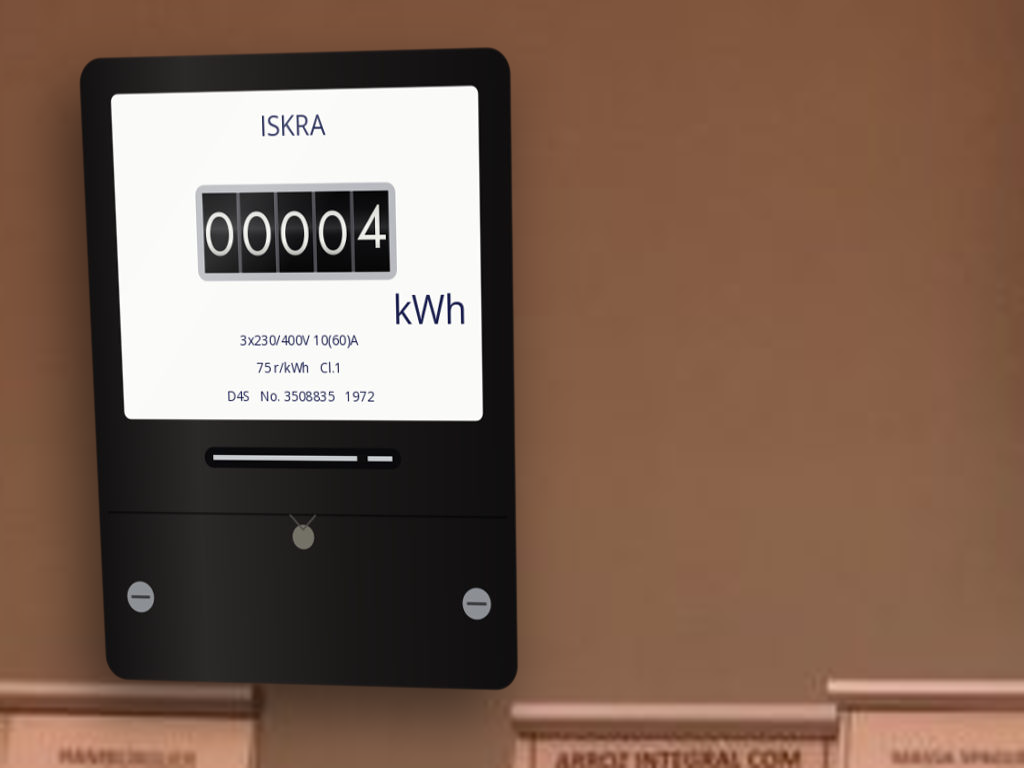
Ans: 4
